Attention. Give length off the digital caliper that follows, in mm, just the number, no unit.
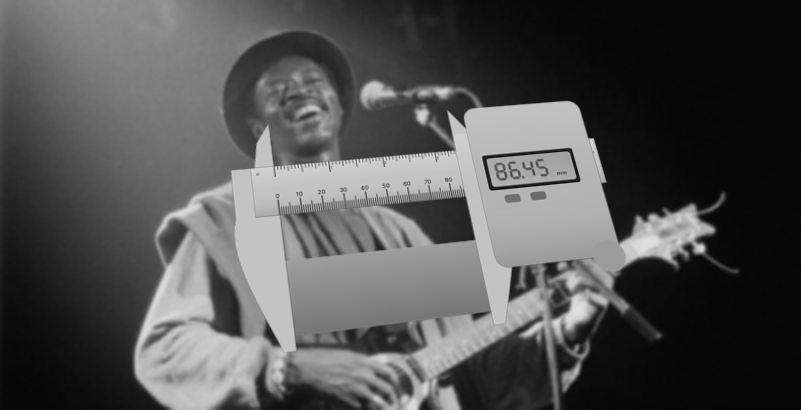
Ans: 86.45
